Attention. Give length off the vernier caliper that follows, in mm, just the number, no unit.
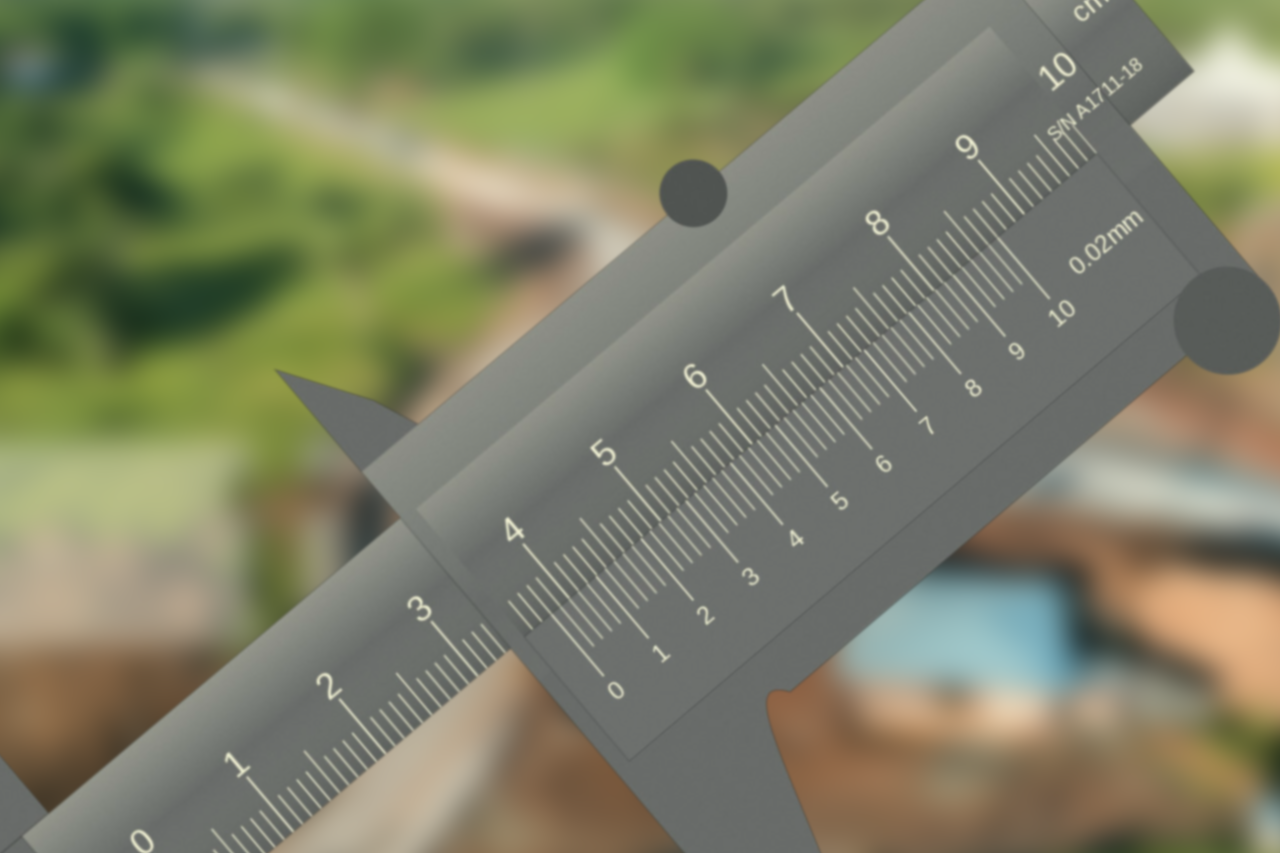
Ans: 38.0
